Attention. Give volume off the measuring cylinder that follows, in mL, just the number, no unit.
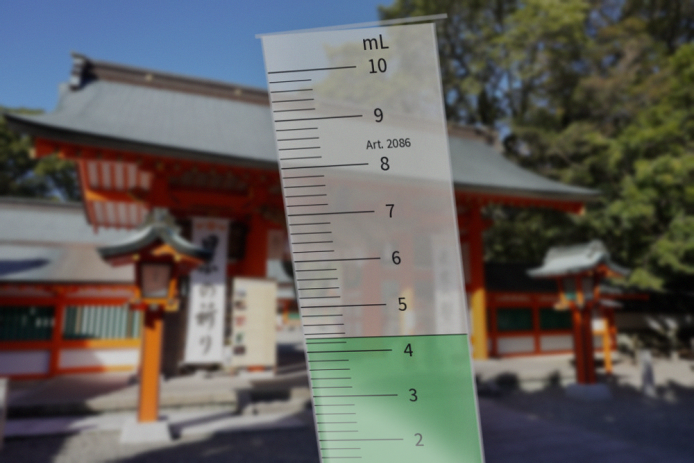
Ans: 4.3
